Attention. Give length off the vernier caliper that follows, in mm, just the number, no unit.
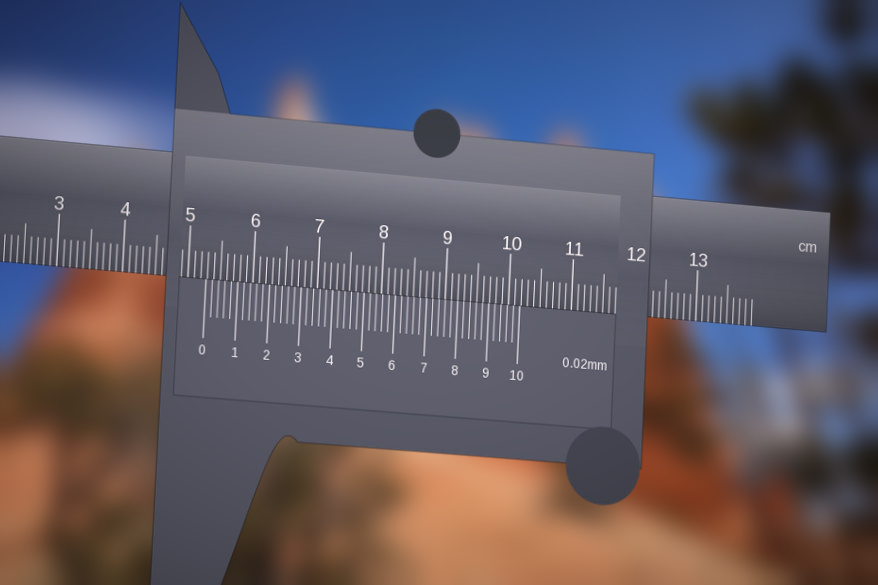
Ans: 52.8
